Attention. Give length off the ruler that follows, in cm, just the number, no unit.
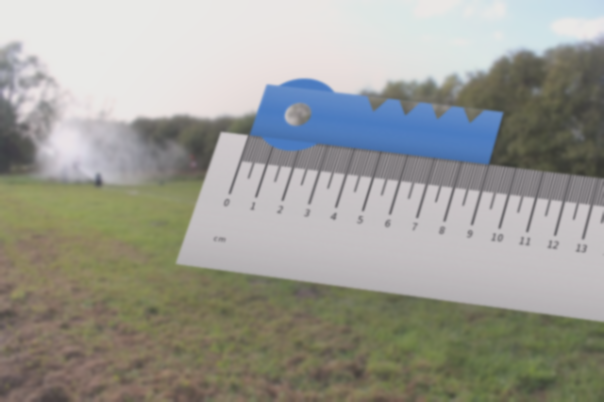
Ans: 9
